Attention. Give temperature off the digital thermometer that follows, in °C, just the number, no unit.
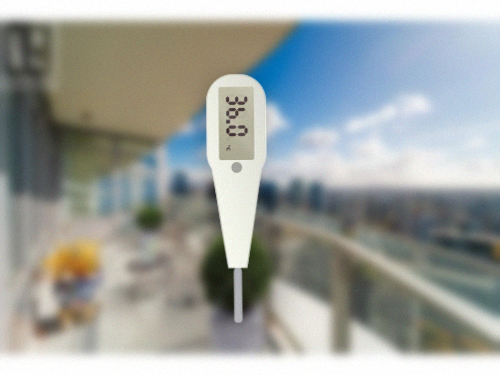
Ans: 36.0
